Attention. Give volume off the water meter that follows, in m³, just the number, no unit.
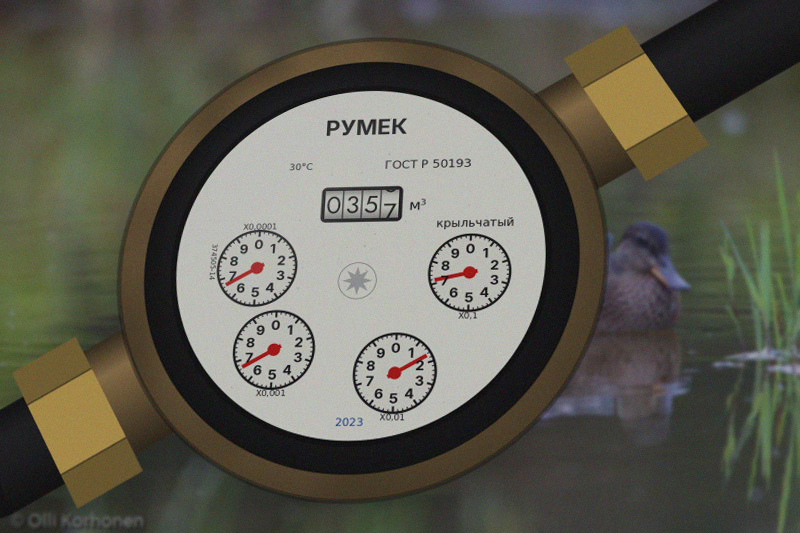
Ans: 356.7166
